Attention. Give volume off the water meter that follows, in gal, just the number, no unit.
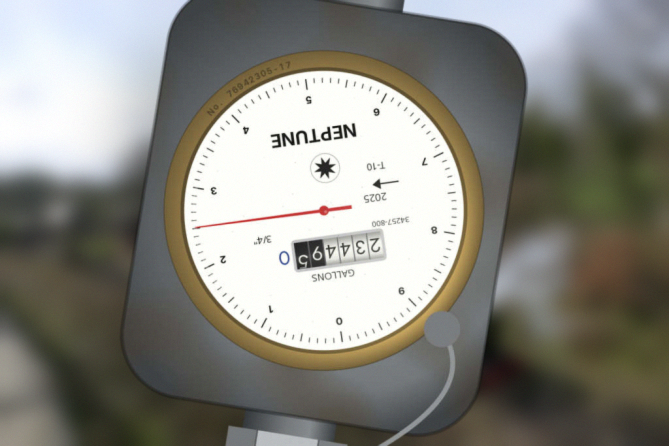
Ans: 2344952.5
